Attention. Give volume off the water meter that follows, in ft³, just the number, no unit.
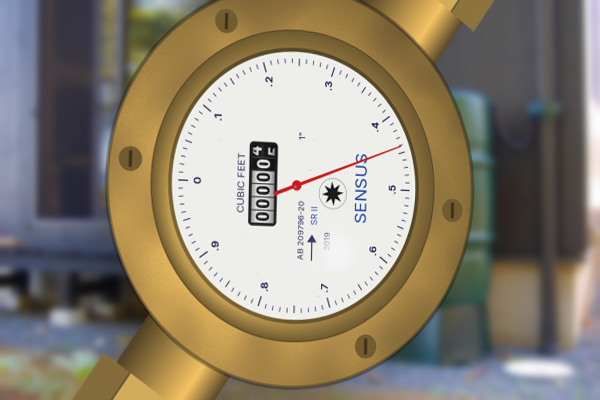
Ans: 4.44
